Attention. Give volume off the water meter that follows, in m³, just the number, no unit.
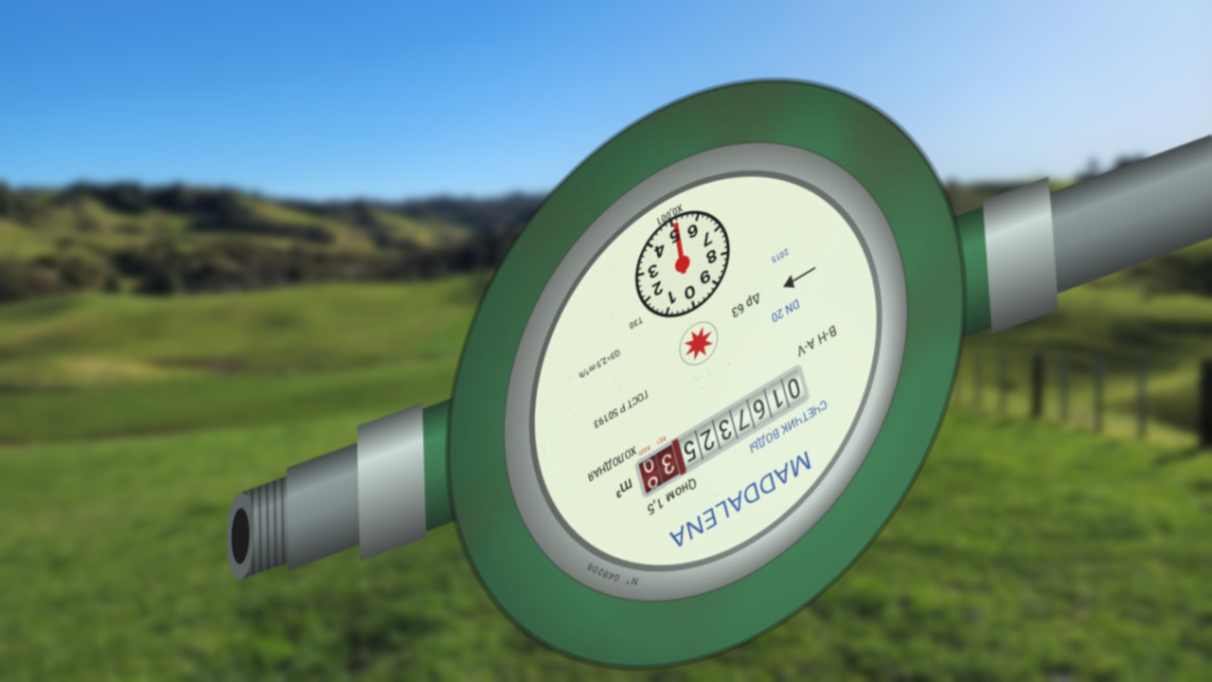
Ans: 167325.385
